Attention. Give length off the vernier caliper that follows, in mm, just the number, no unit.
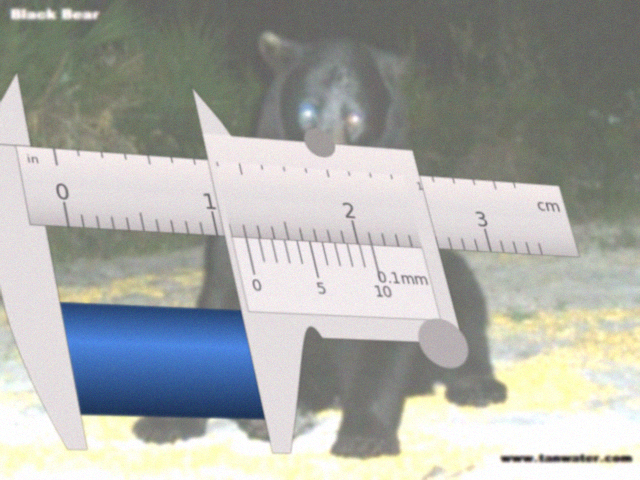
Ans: 12.0
